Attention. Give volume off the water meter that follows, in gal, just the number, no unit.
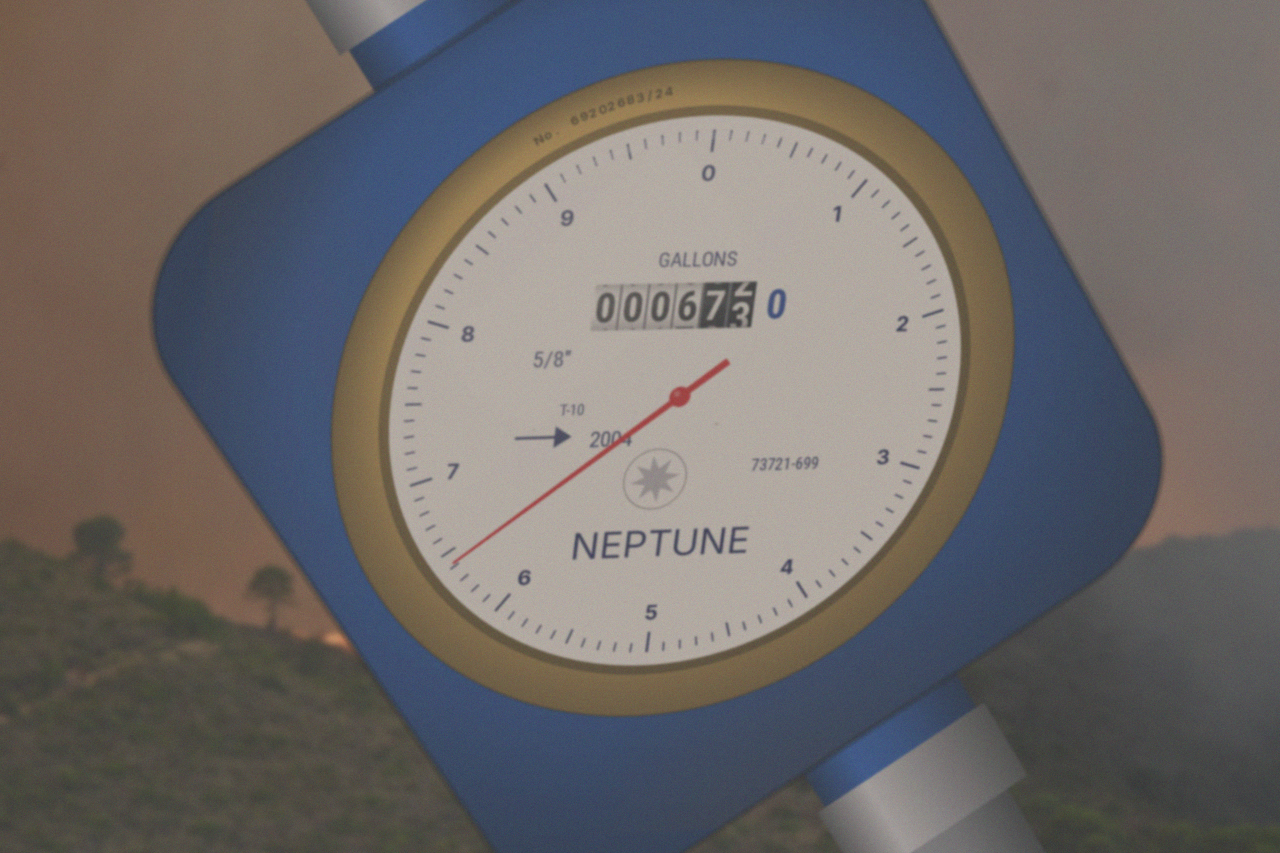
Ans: 6726.4
